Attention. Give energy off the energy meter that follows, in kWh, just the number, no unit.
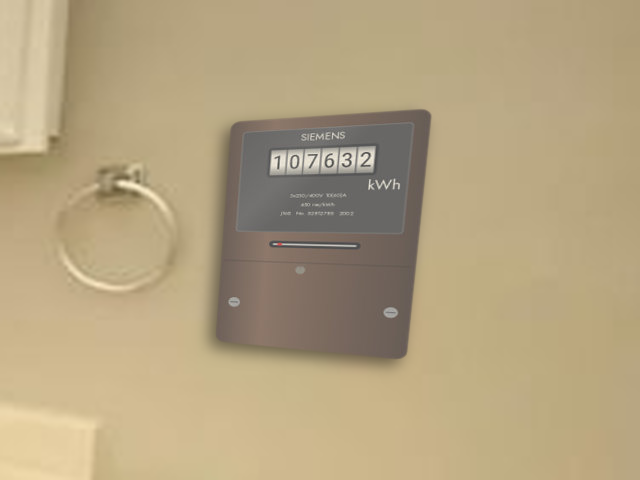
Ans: 107632
